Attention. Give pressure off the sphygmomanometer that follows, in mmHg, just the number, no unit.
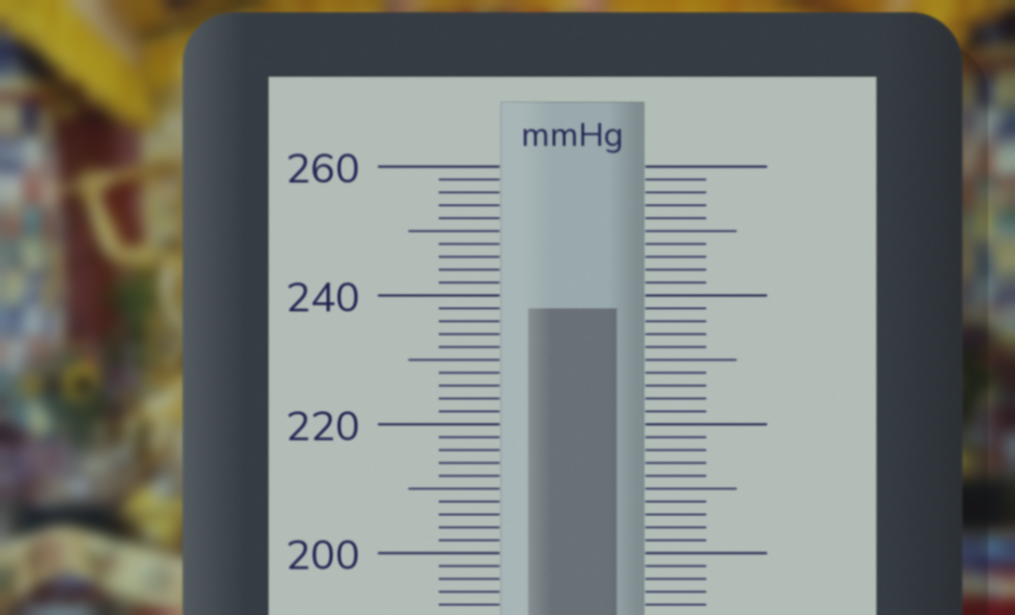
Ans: 238
